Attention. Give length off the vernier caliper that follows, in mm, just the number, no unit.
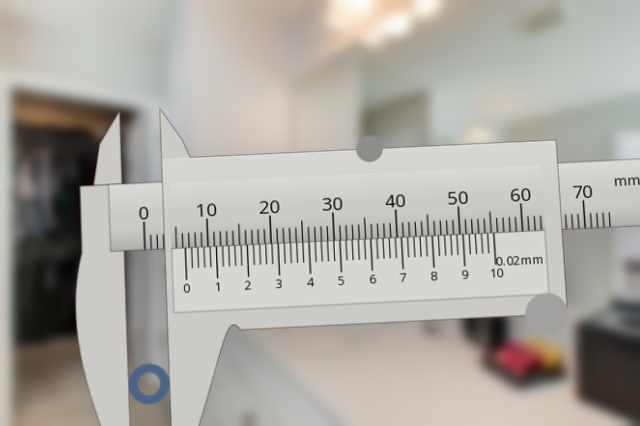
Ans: 6.4
